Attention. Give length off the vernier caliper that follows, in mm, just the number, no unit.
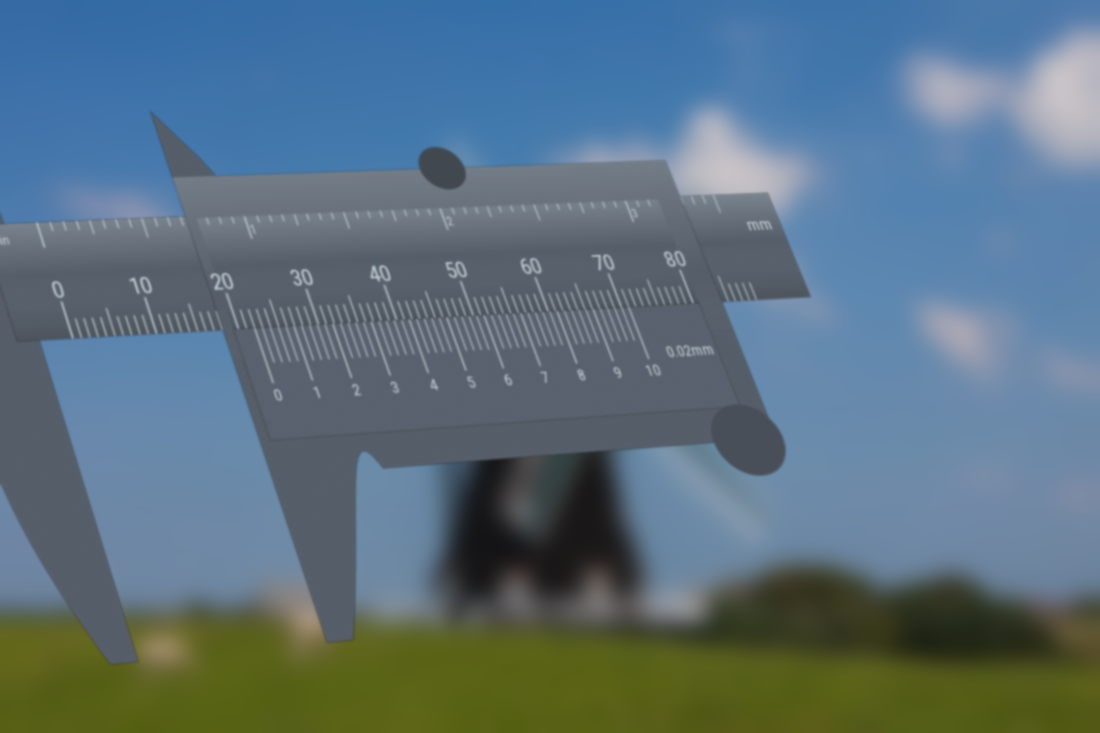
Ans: 22.0
